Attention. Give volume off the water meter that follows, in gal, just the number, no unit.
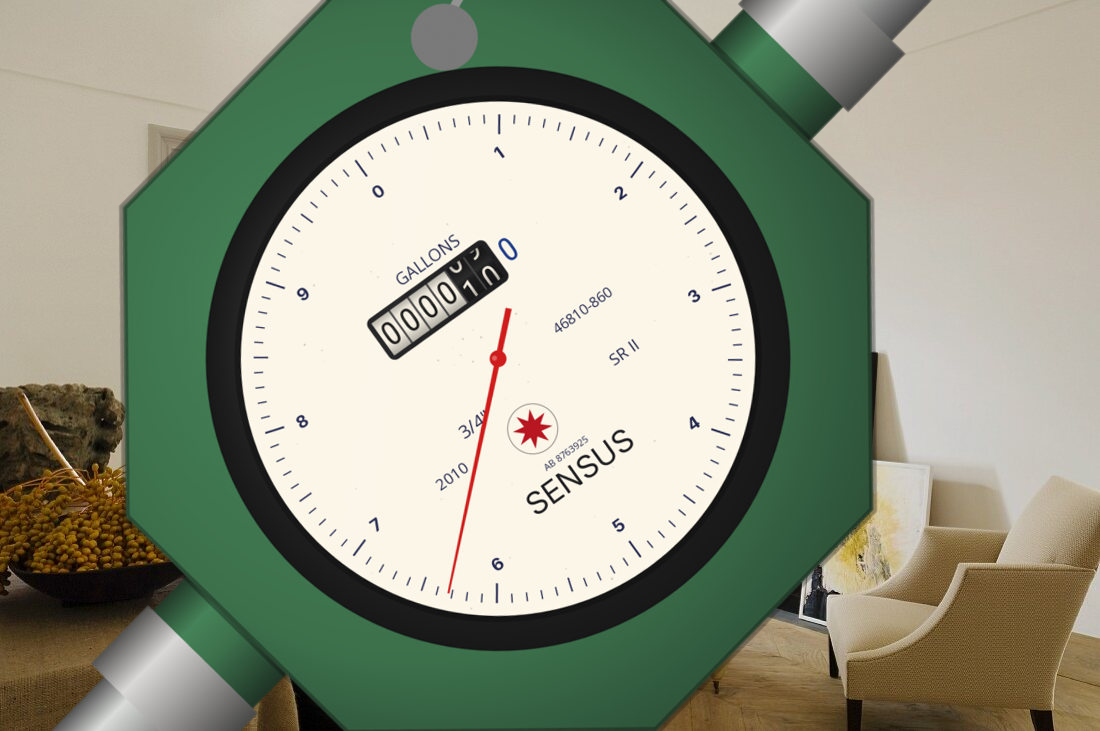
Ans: 96.3
